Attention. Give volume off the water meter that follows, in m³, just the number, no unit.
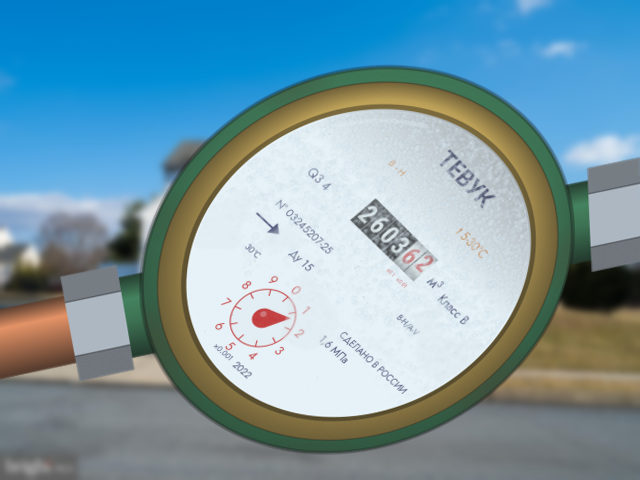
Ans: 2603.621
